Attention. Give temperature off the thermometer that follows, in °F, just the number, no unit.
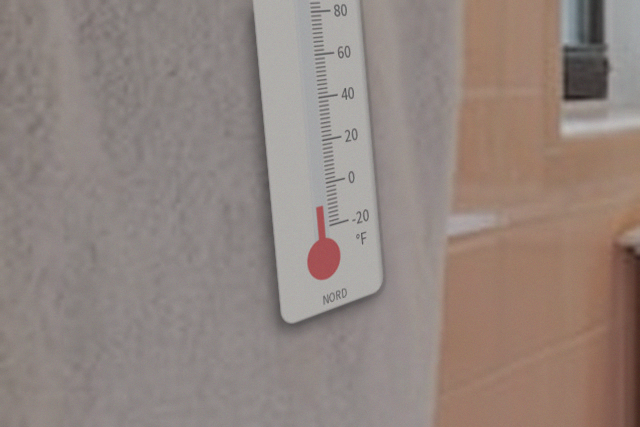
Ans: -10
